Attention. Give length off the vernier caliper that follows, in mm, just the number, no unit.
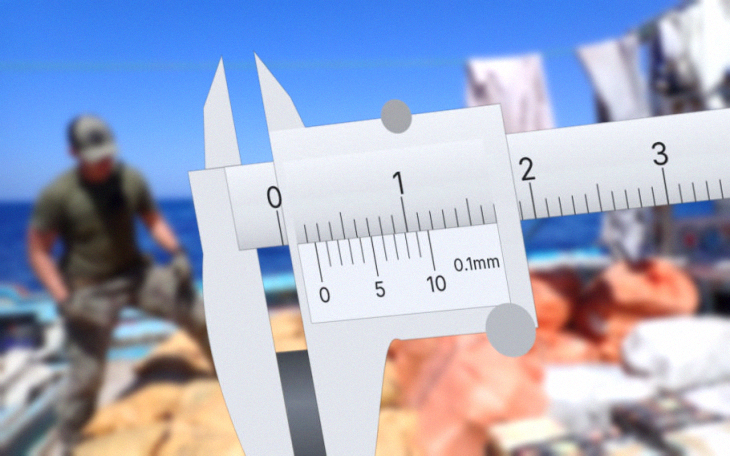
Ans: 2.6
